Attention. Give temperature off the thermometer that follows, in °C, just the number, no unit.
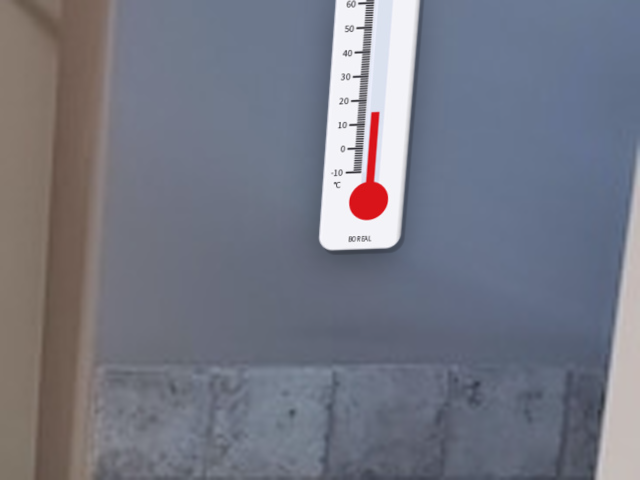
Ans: 15
